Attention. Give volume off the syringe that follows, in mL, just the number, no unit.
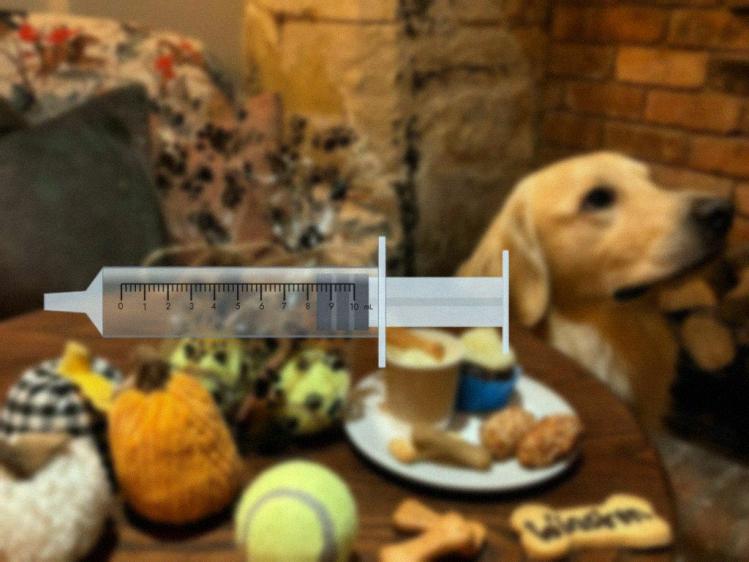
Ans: 8.4
